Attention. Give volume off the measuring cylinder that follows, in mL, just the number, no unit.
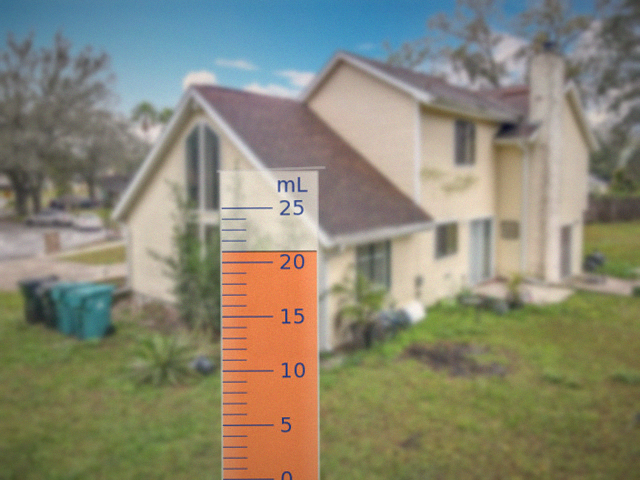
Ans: 21
